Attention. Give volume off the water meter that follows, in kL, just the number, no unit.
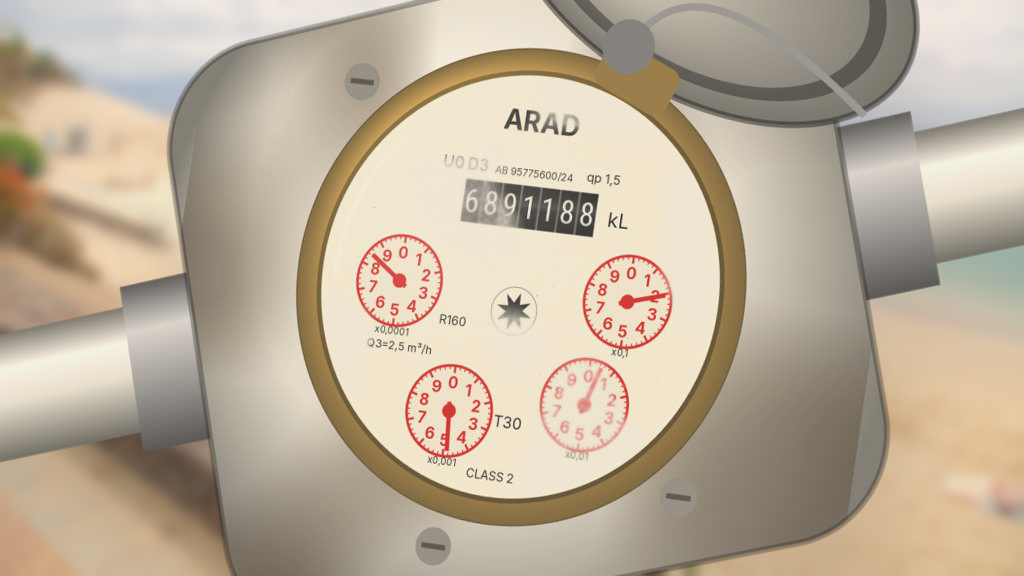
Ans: 6891188.2048
